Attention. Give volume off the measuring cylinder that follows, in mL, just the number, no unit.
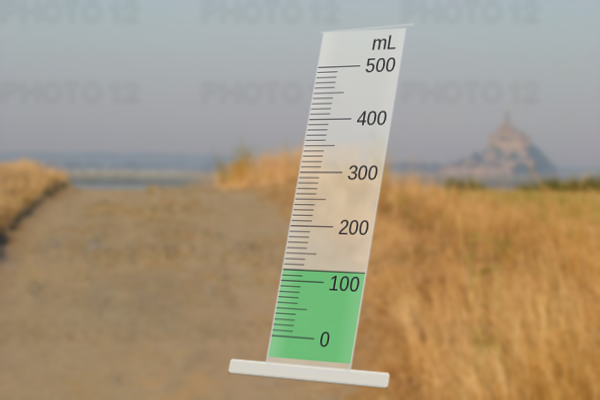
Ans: 120
